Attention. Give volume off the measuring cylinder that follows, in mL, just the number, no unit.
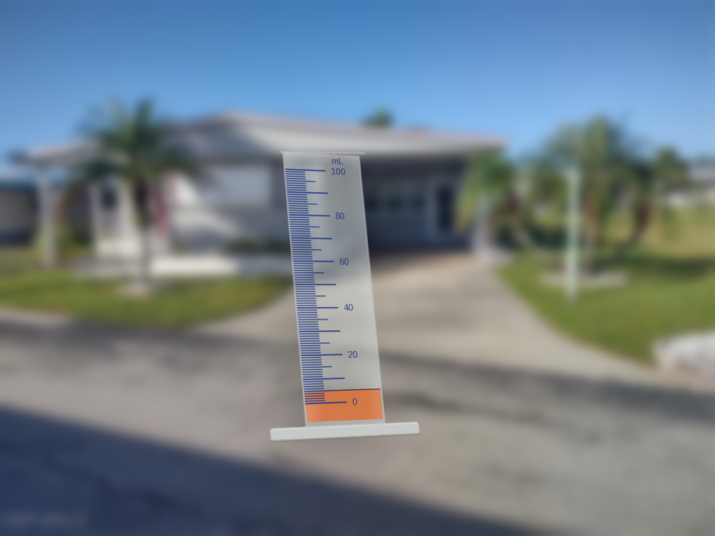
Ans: 5
